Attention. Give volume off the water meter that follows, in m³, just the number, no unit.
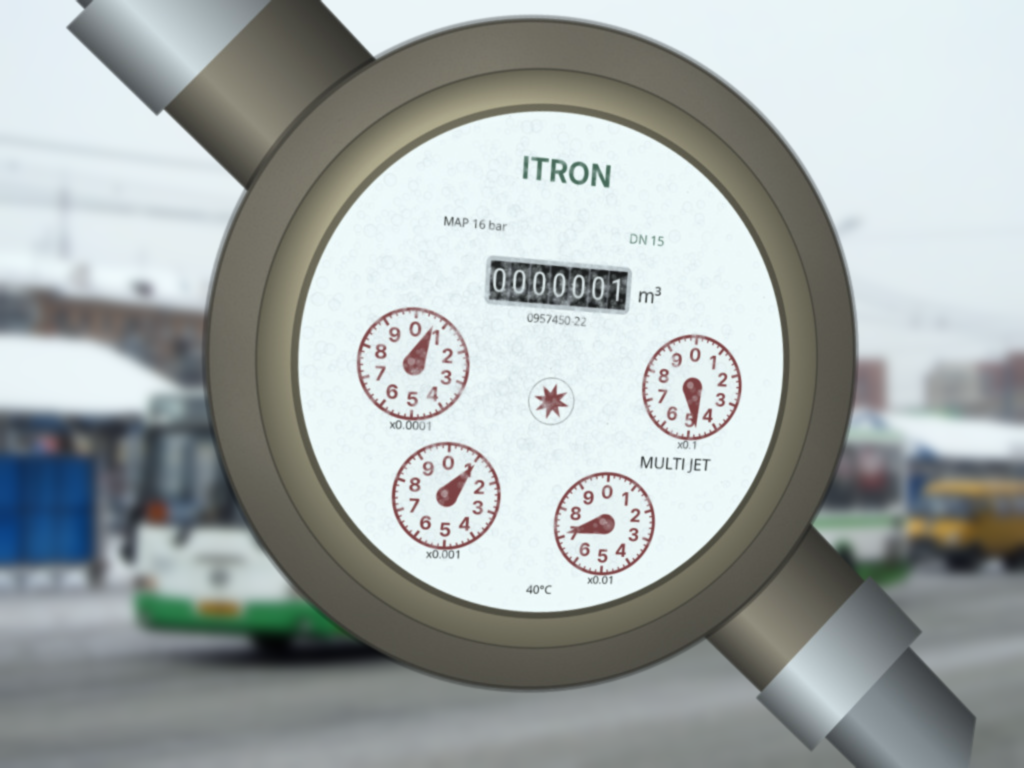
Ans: 1.4710
